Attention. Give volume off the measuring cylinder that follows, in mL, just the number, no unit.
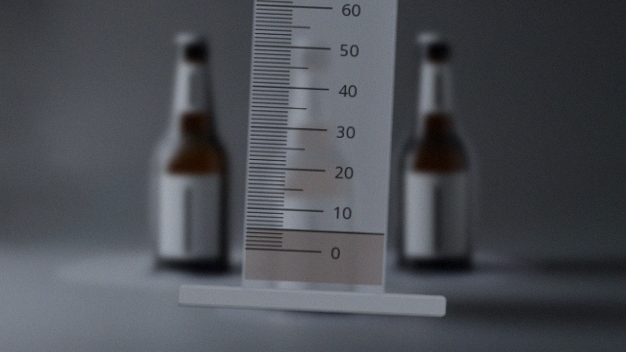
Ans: 5
